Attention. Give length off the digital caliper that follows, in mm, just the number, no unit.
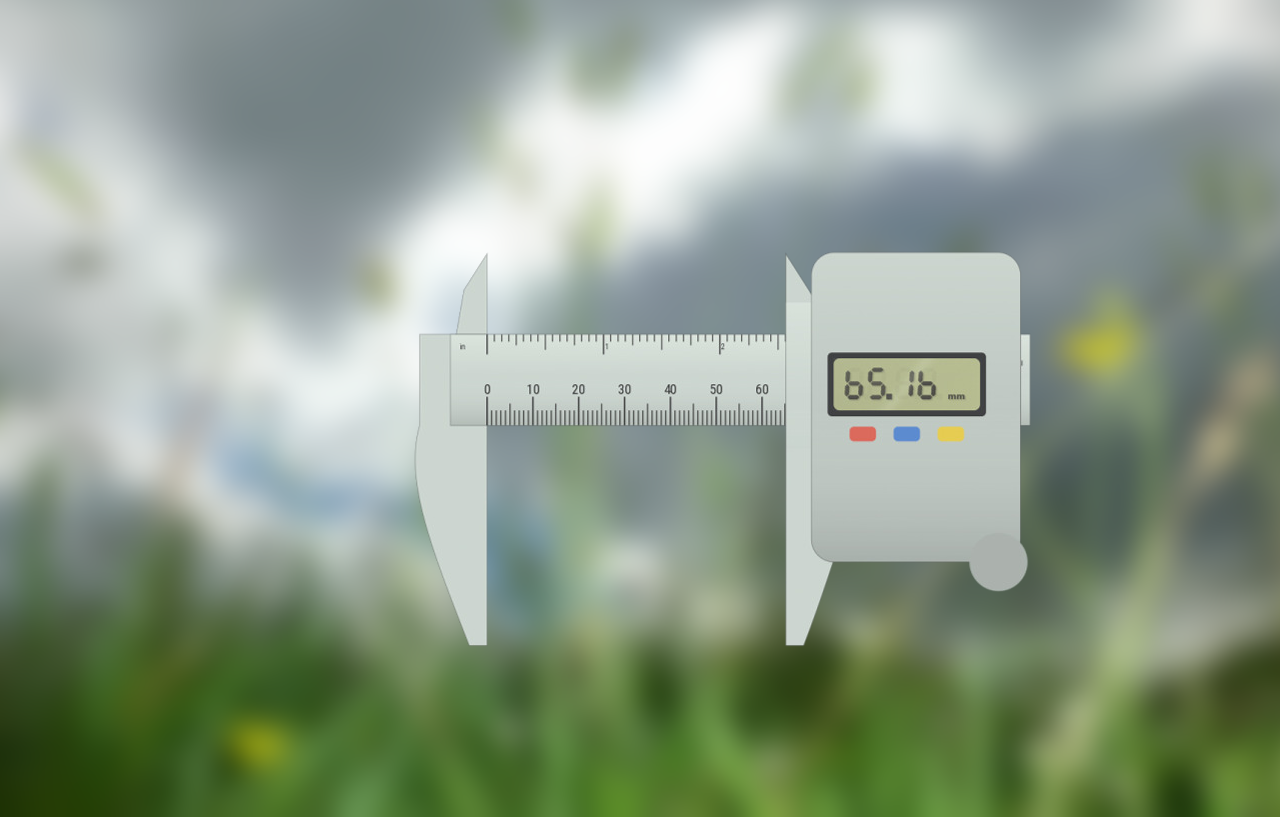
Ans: 65.16
